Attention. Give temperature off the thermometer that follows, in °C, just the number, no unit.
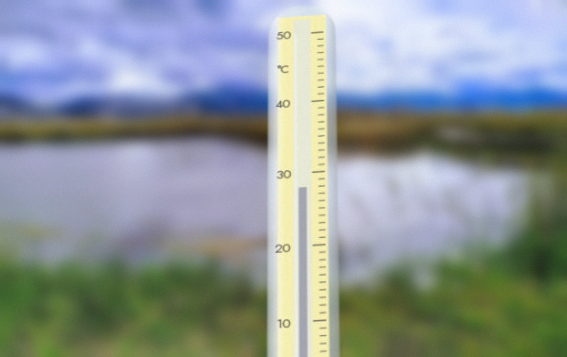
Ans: 28
